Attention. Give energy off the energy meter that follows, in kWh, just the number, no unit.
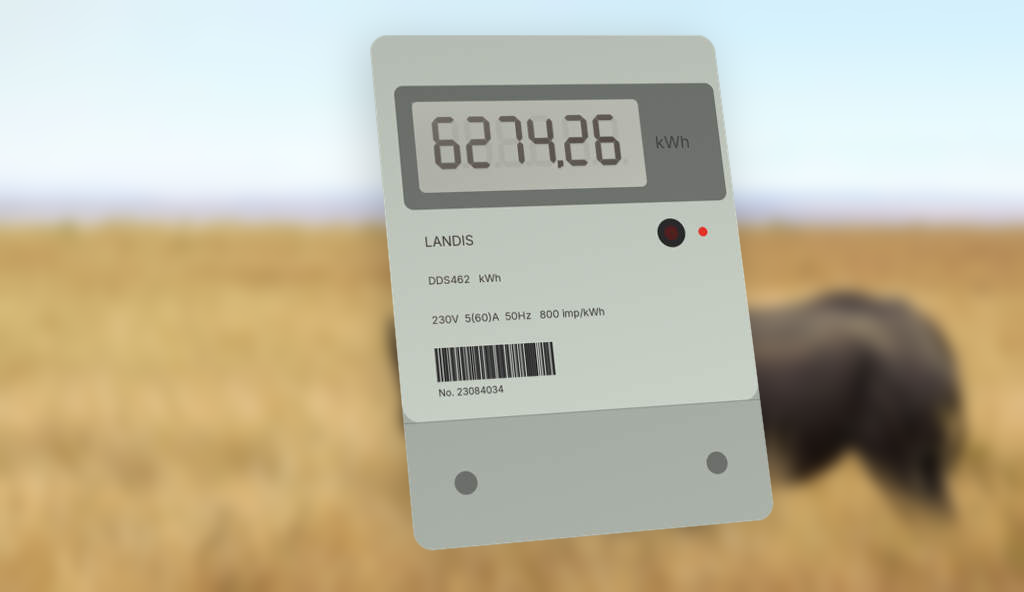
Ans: 6274.26
